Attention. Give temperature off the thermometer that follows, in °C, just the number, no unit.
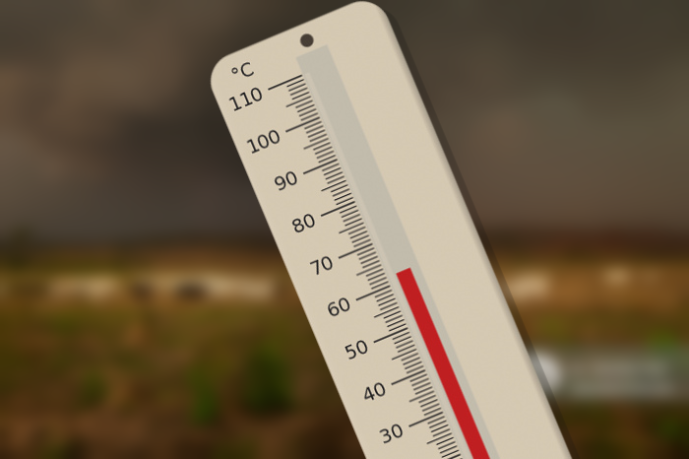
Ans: 62
